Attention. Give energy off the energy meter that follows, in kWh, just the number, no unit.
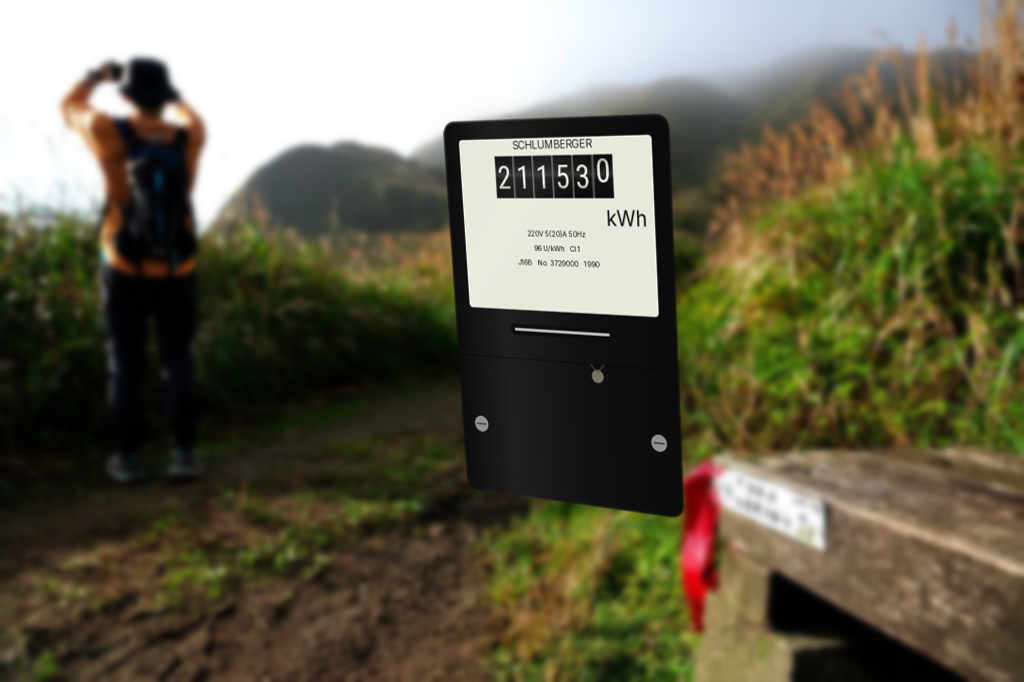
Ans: 211530
